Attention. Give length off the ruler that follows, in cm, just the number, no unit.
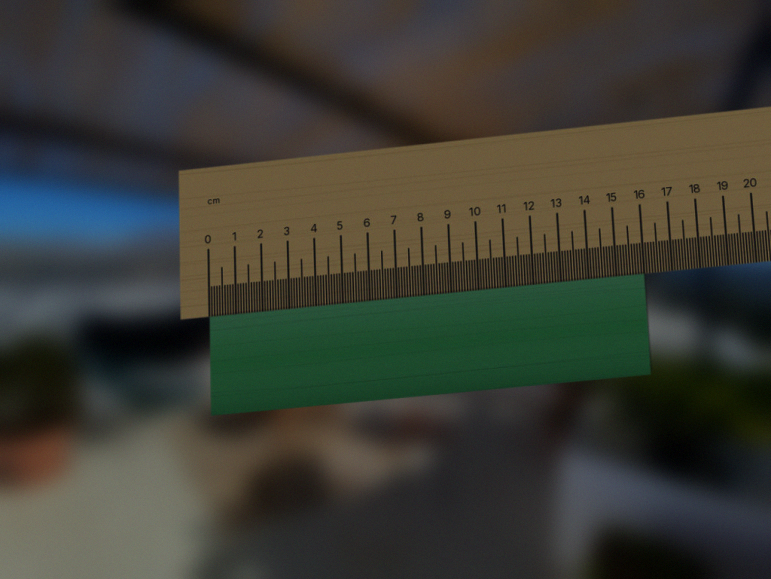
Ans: 16
